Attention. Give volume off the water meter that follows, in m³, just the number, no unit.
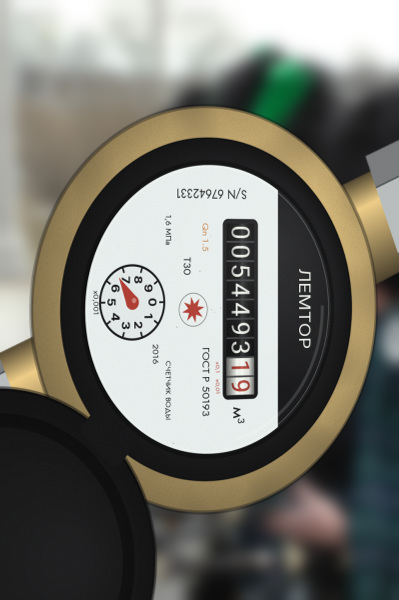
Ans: 54493.196
